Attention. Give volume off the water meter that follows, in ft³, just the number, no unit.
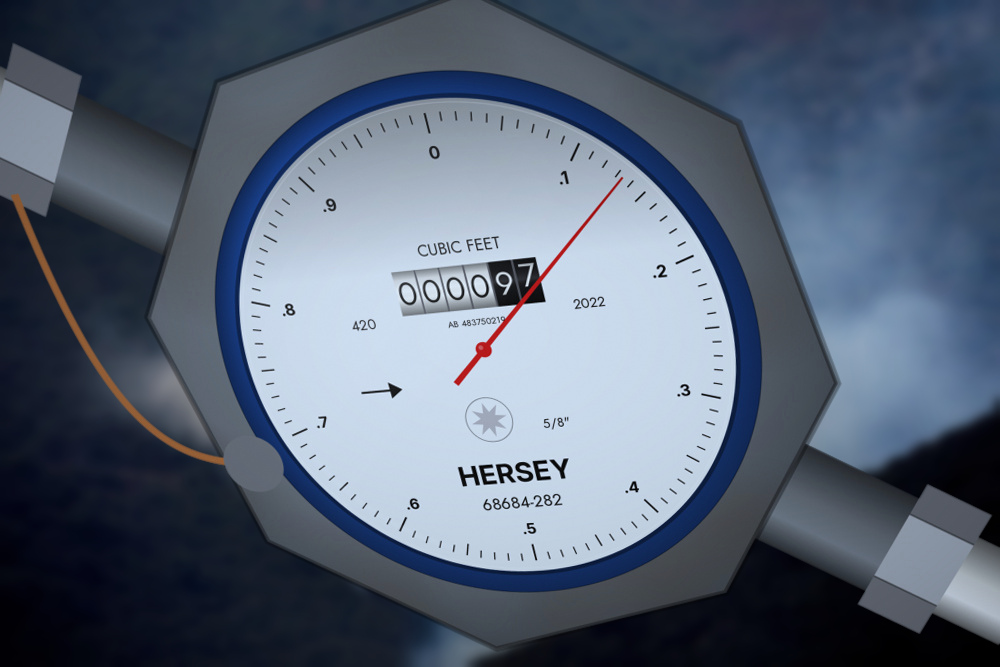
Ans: 97.13
